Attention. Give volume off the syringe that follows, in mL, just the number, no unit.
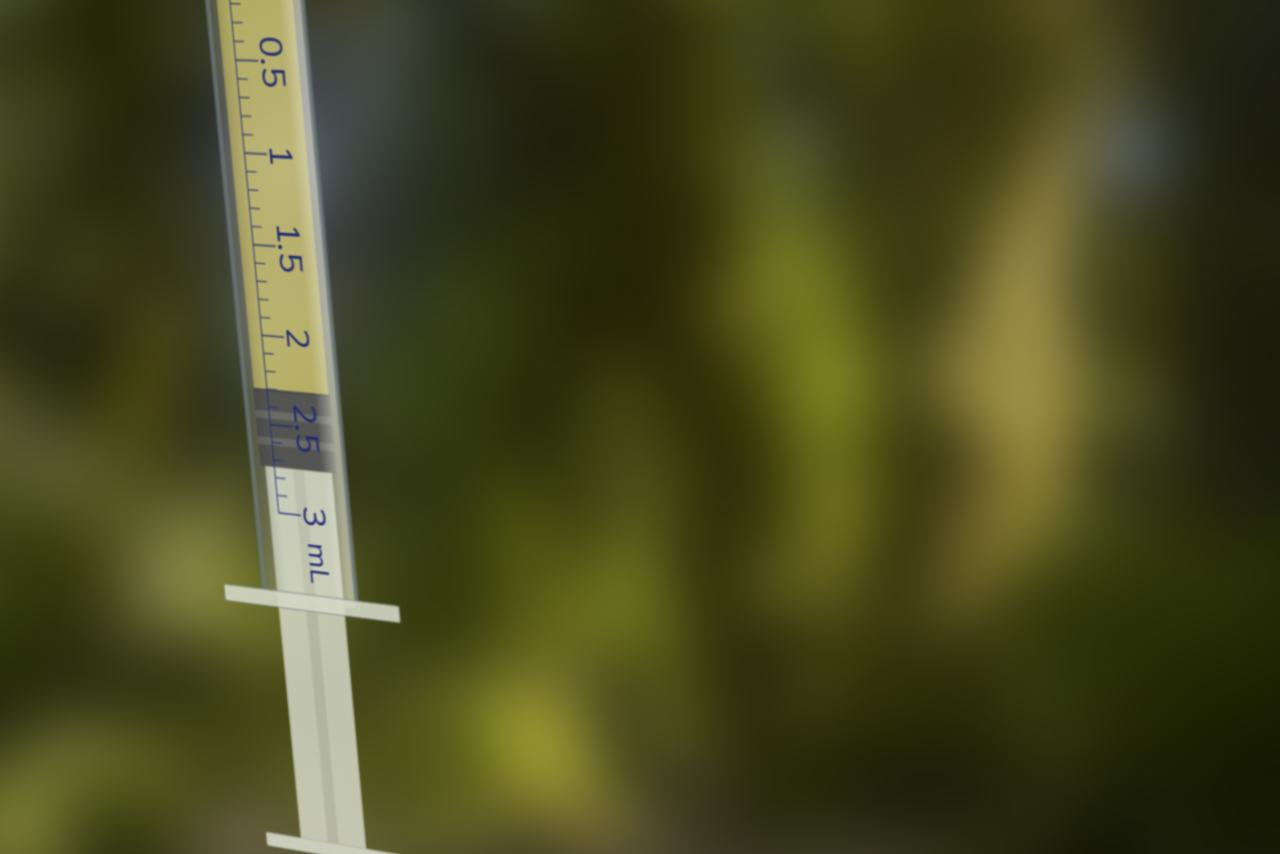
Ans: 2.3
